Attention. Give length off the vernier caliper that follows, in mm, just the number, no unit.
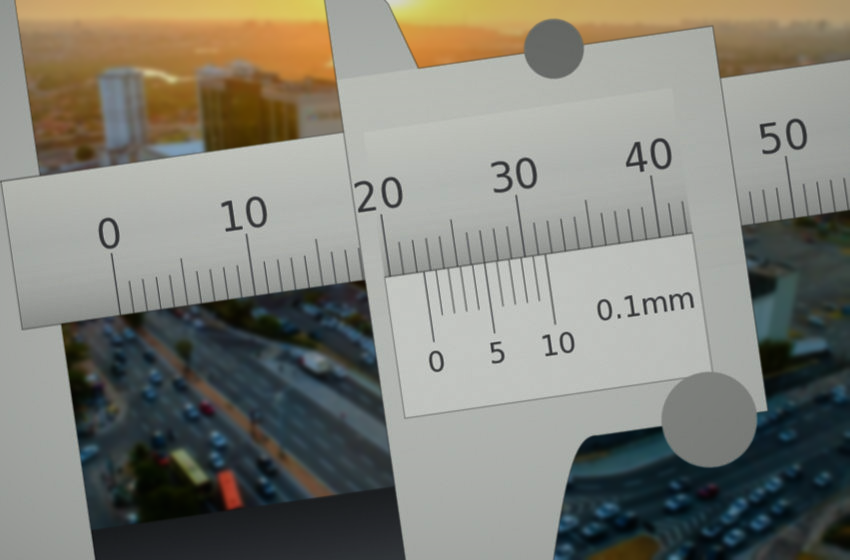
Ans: 22.5
